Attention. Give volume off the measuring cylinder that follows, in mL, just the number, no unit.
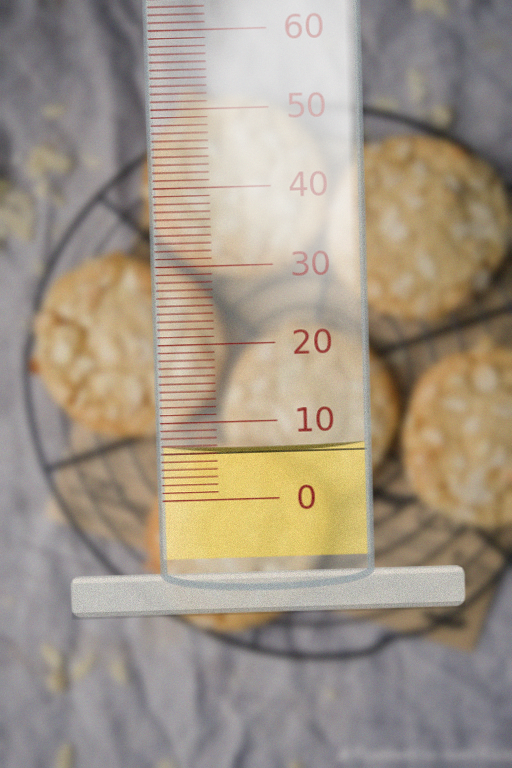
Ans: 6
